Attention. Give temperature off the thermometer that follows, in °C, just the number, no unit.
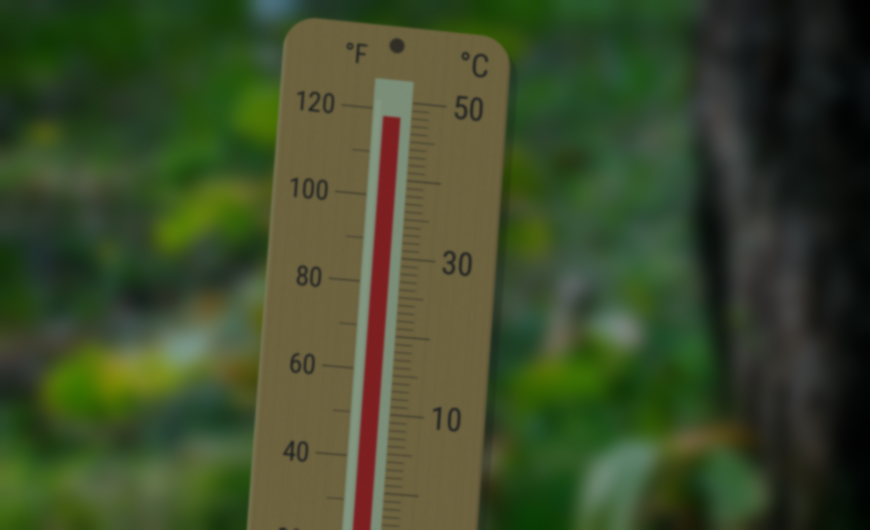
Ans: 48
